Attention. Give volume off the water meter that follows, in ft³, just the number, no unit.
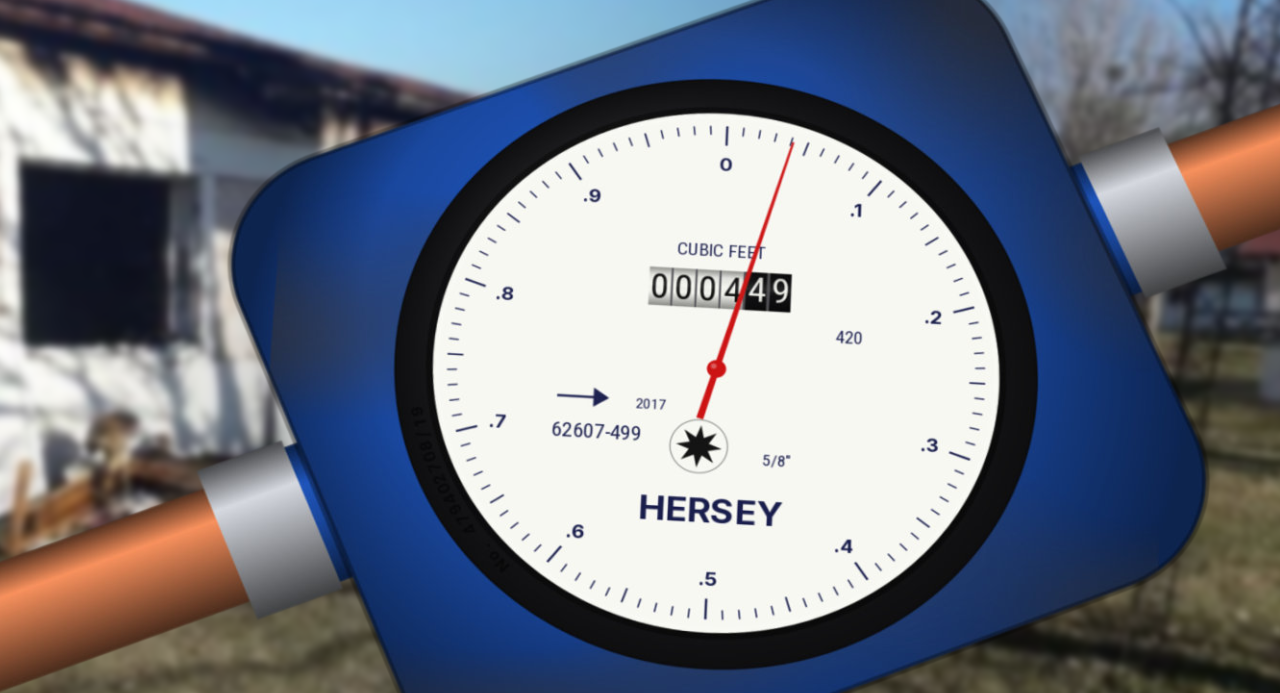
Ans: 449.04
